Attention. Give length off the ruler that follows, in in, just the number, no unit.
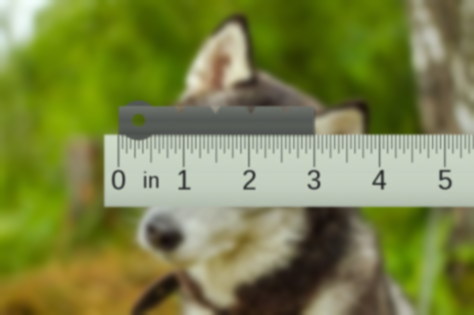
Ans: 3
